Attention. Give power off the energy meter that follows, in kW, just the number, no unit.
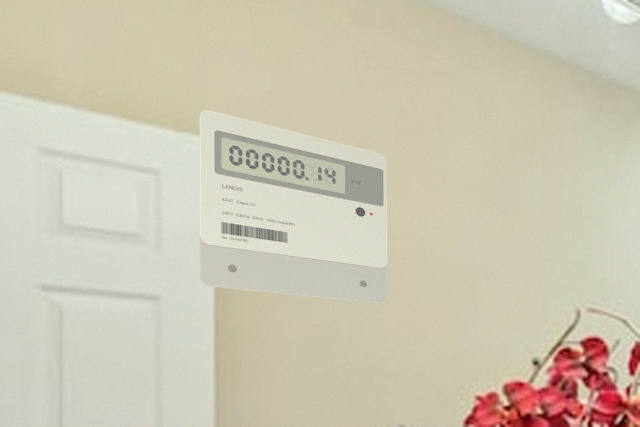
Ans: 0.14
